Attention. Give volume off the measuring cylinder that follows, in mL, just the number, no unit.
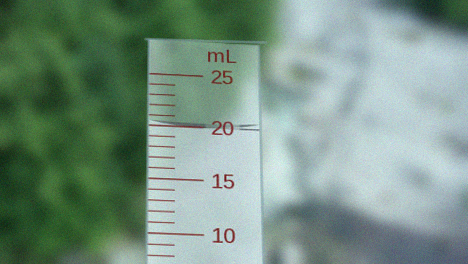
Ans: 20
